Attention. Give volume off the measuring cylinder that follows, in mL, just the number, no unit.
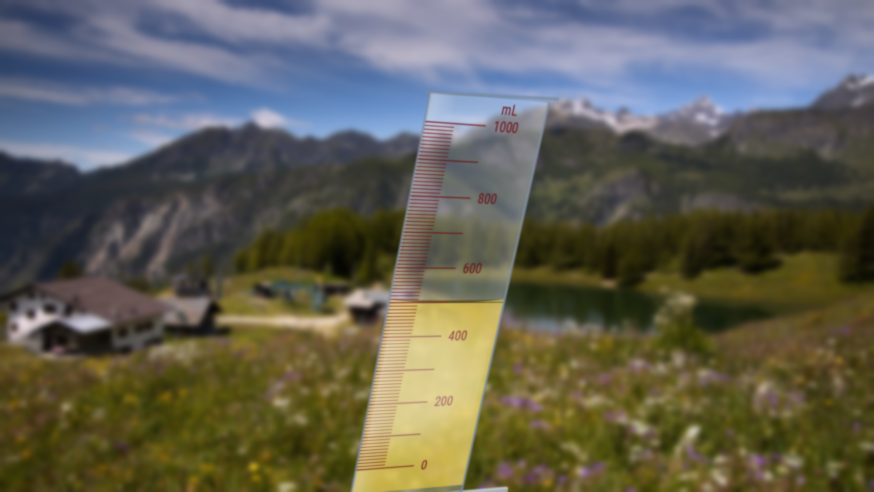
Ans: 500
